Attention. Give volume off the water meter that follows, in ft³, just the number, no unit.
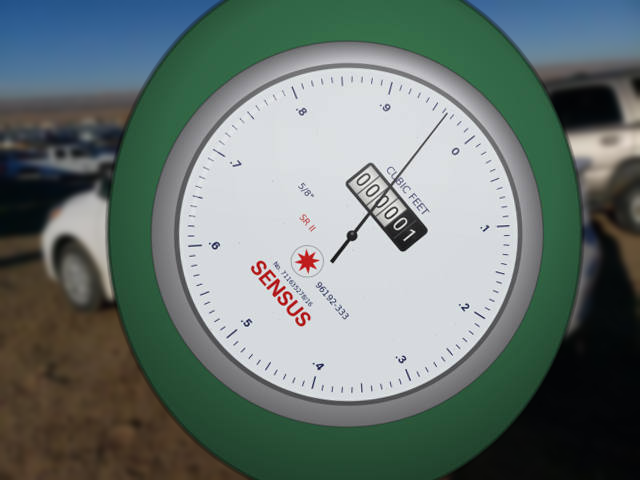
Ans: 0.96
